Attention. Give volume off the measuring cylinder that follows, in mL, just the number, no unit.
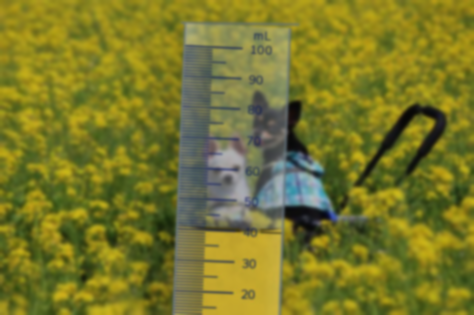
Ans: 40
